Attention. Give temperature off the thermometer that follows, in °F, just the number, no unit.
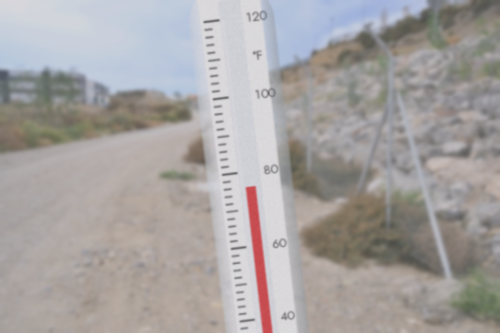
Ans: 76
